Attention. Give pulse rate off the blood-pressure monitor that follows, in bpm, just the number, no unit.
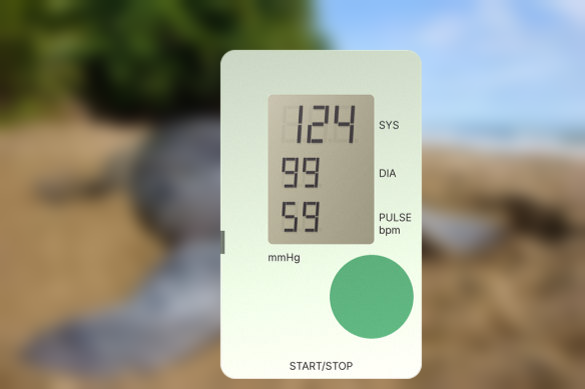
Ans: 59
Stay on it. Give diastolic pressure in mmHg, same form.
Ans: 99
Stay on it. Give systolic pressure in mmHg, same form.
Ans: 124
